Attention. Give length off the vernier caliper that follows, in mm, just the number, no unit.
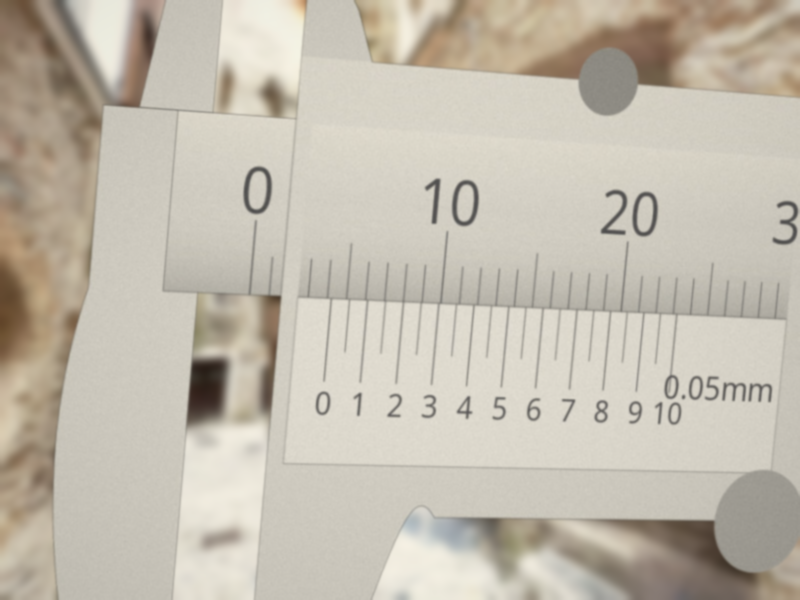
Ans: 4.2
